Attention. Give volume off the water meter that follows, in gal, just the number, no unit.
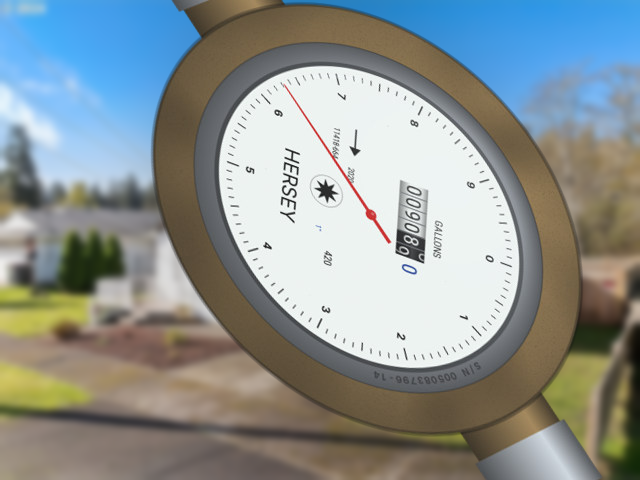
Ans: 90886.3
